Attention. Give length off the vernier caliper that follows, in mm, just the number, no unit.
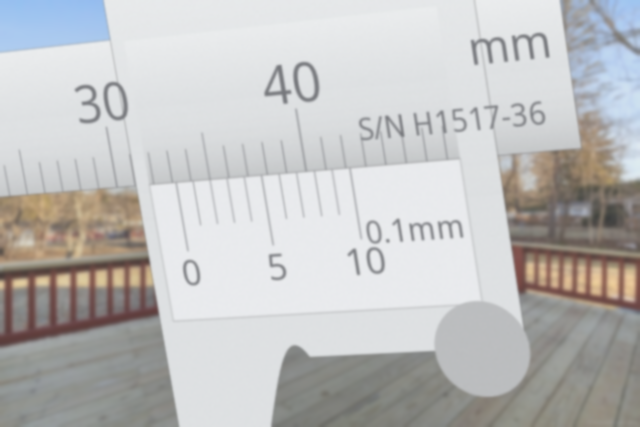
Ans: 33.2
